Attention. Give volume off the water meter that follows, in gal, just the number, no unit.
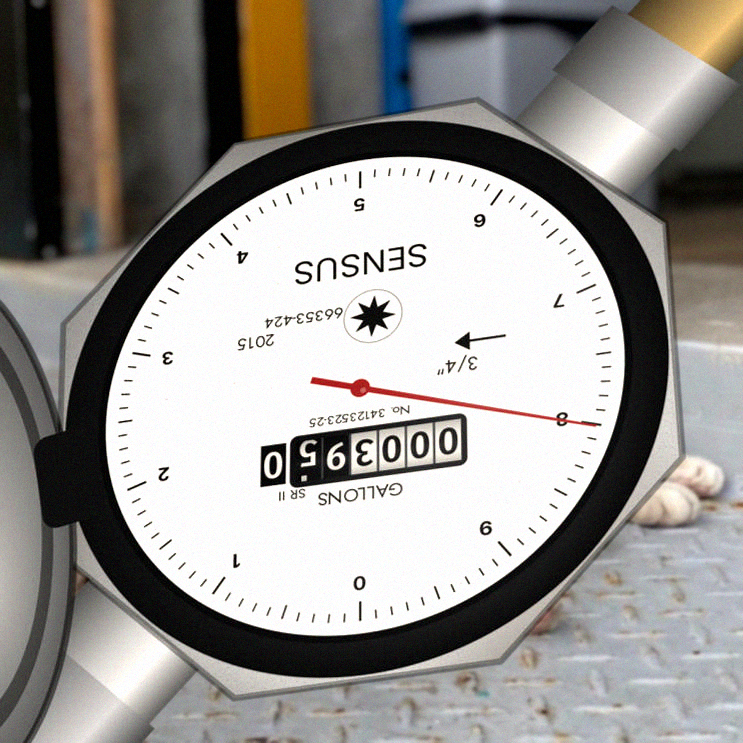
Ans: 3948.0
